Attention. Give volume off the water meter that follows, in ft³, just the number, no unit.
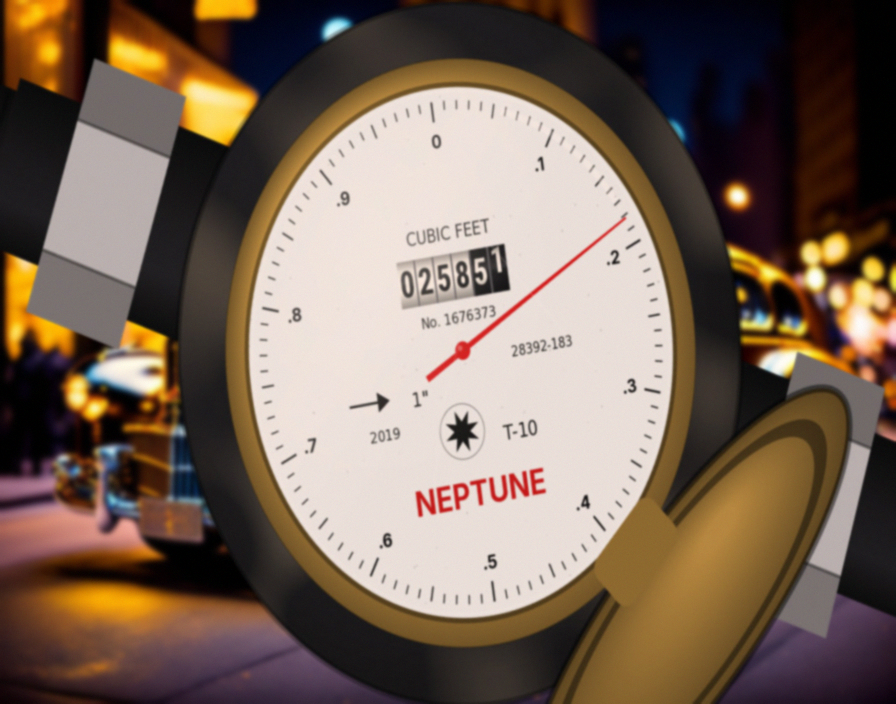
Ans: 25851.18
